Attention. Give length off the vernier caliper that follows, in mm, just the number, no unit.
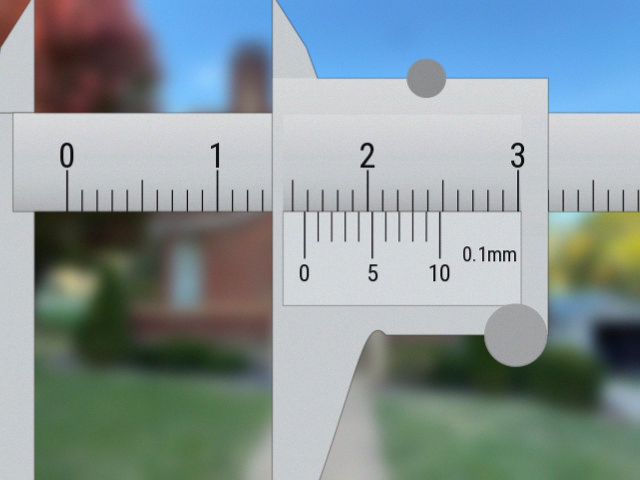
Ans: 15.8
